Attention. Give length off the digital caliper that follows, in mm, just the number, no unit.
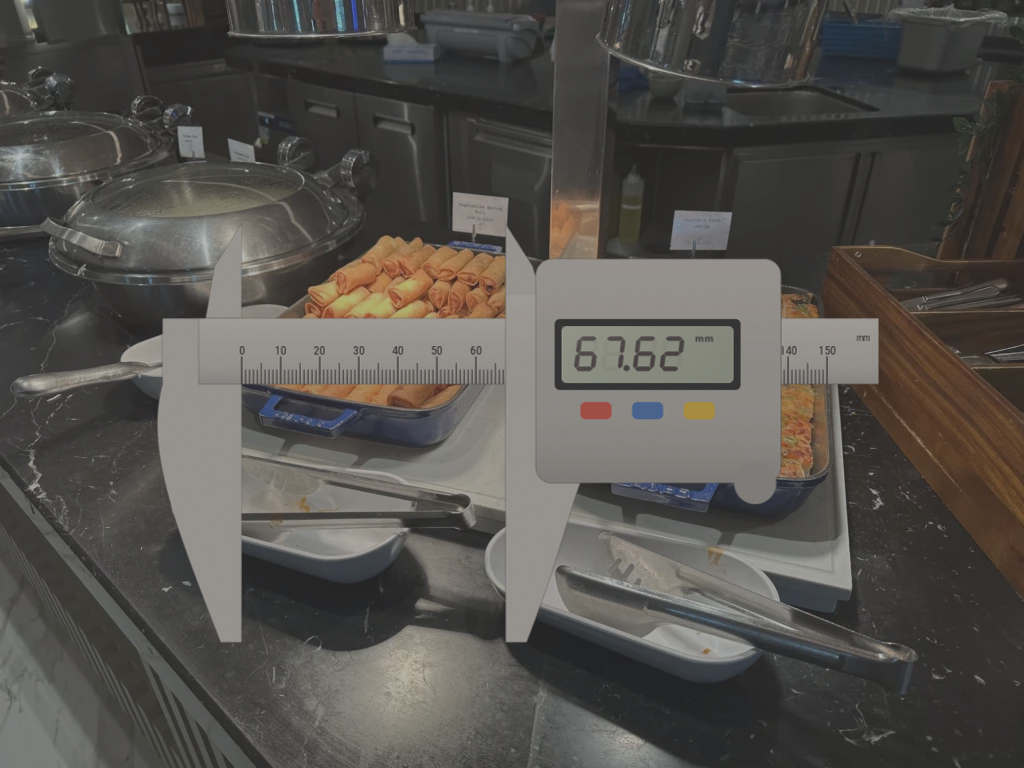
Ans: 67.62
